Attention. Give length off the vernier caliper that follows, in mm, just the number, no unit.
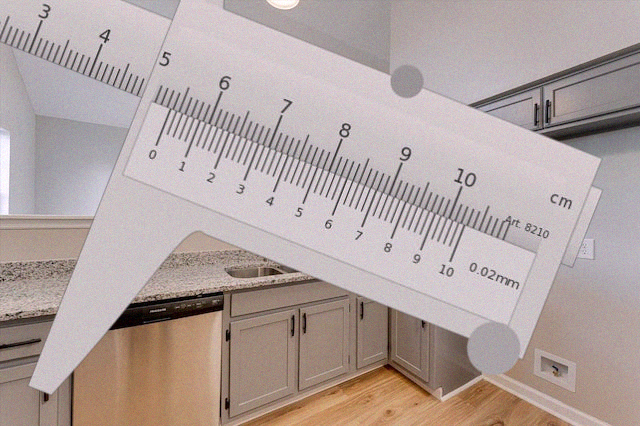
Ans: 53.6
